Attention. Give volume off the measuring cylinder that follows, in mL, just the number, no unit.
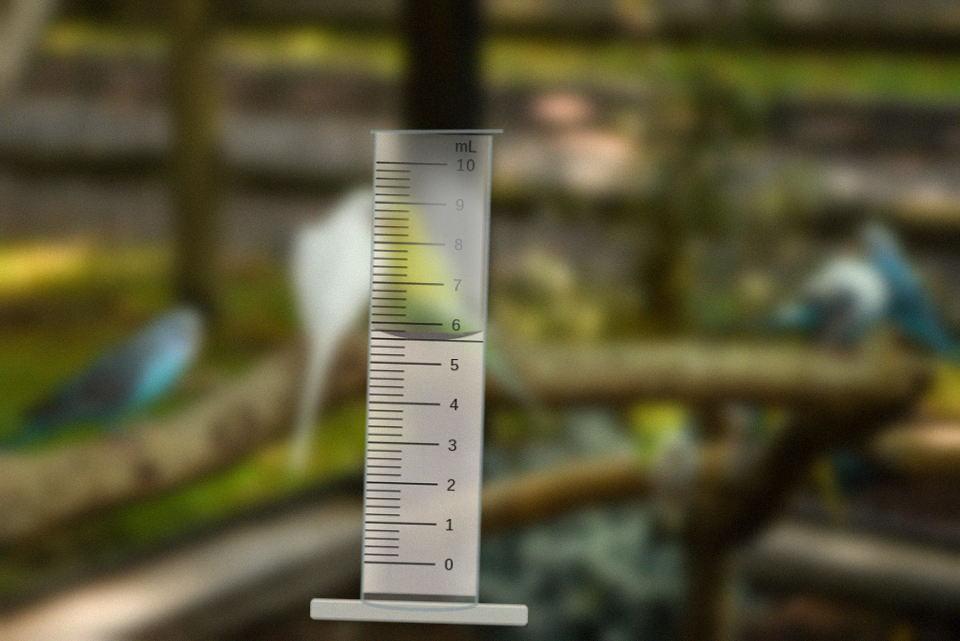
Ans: 5.6
